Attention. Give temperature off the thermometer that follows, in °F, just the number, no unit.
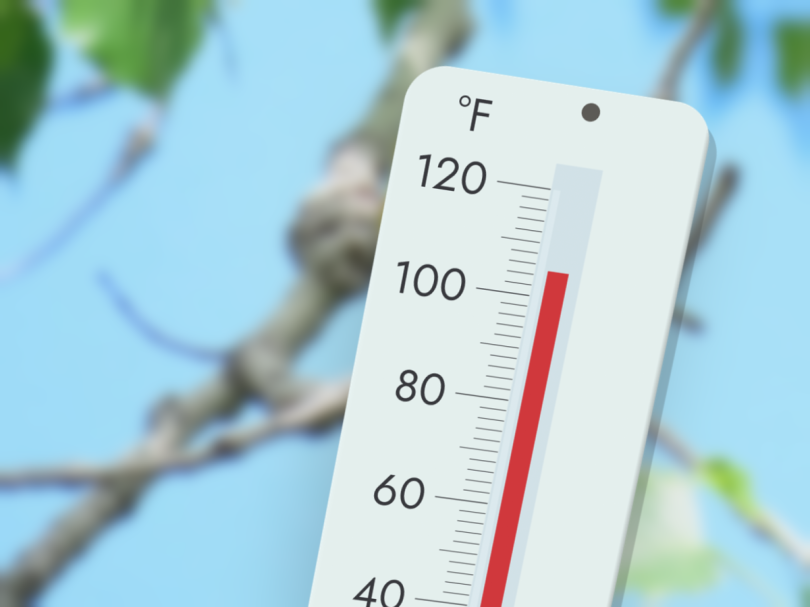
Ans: 105
